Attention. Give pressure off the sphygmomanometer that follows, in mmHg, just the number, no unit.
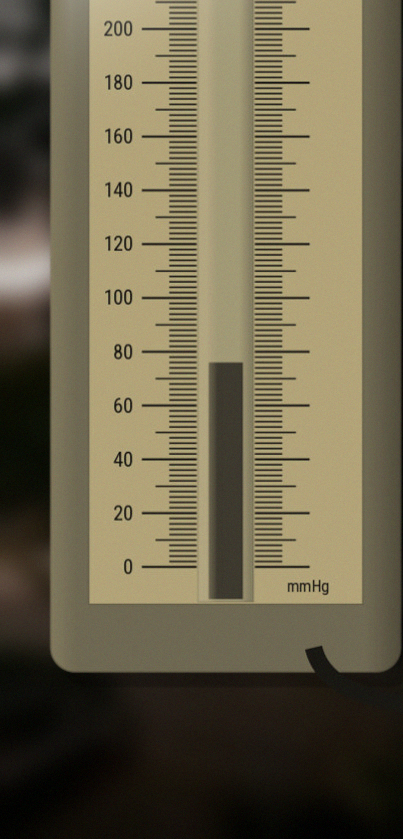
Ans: 76
